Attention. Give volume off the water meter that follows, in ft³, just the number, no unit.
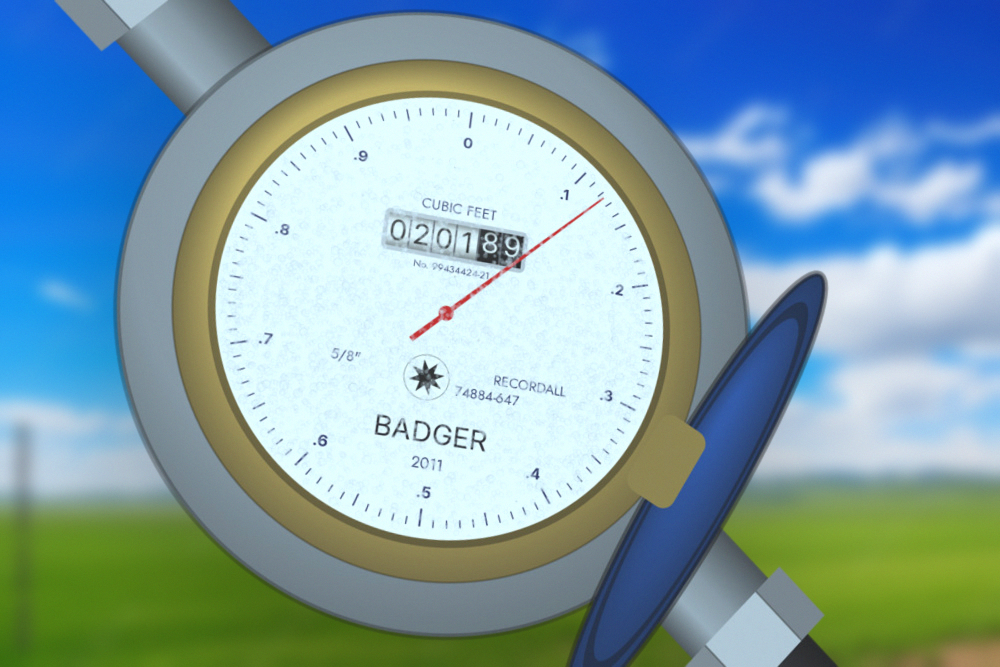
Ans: 20189.12
